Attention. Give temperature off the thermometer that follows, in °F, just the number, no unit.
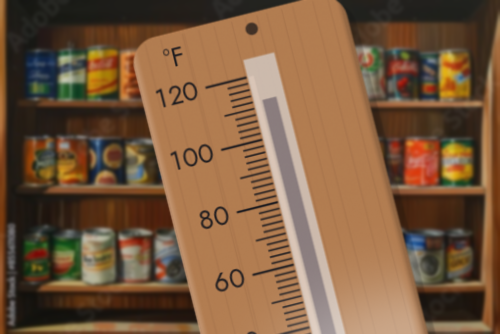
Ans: 112
